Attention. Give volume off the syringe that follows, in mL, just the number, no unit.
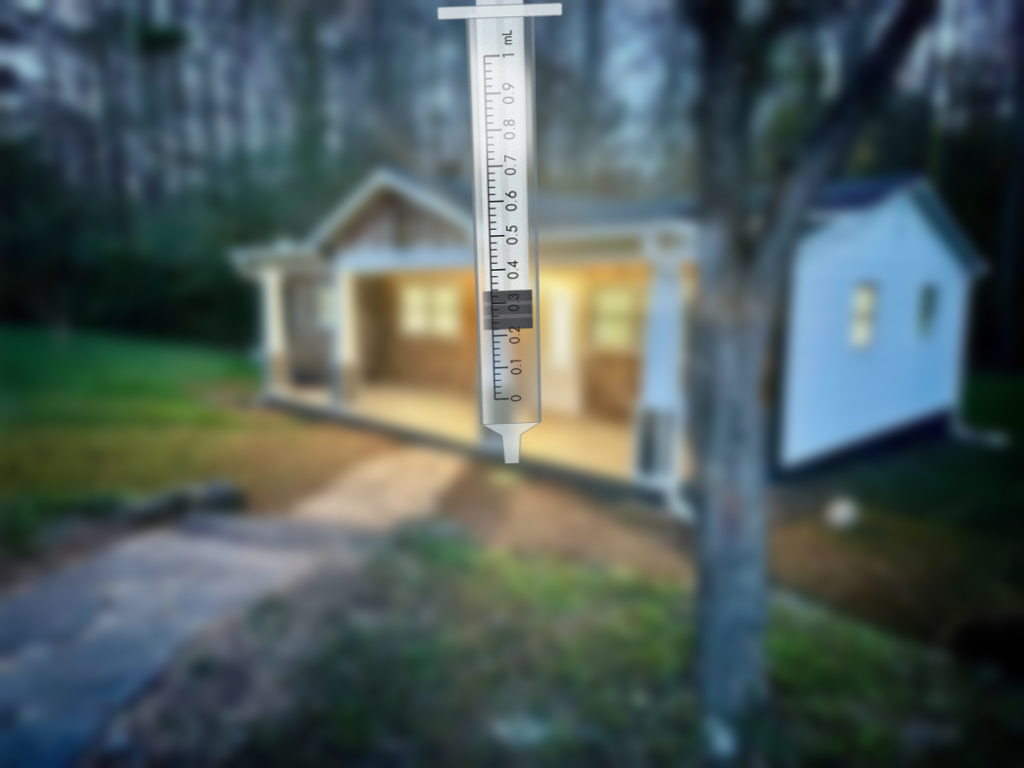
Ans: 0.22
